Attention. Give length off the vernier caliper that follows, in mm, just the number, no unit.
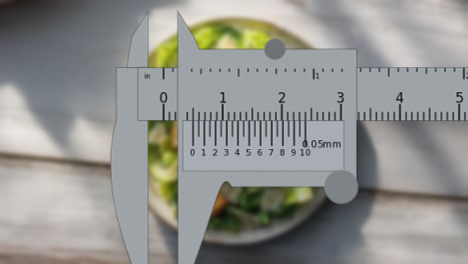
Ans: 5.0
